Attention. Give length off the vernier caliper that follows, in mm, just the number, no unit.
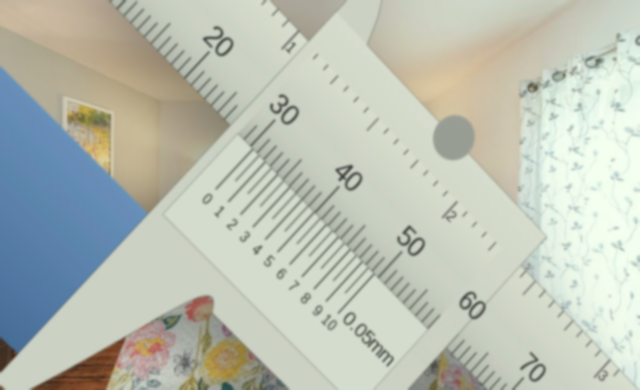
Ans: 30.4
